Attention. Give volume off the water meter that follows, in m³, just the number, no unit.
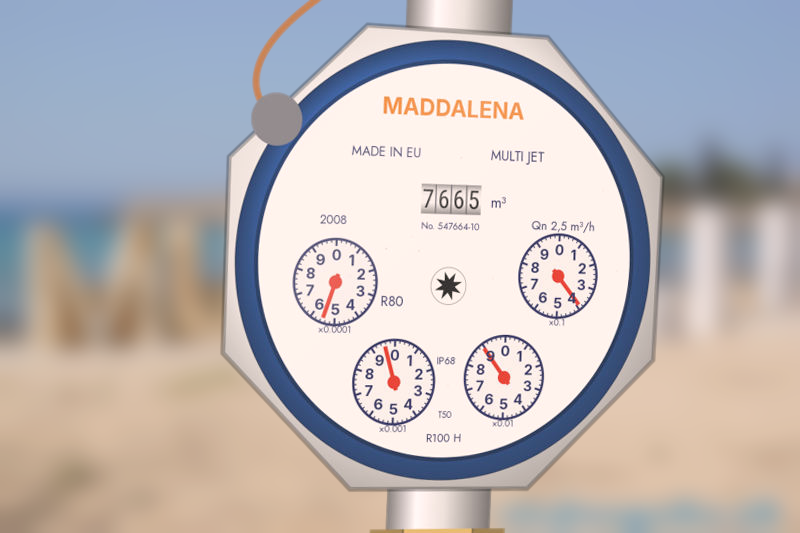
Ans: 7665.3895
